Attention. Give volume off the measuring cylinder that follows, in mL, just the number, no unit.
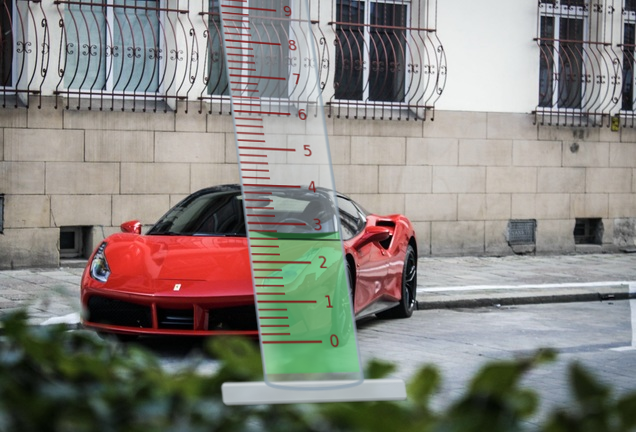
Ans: 2.6
